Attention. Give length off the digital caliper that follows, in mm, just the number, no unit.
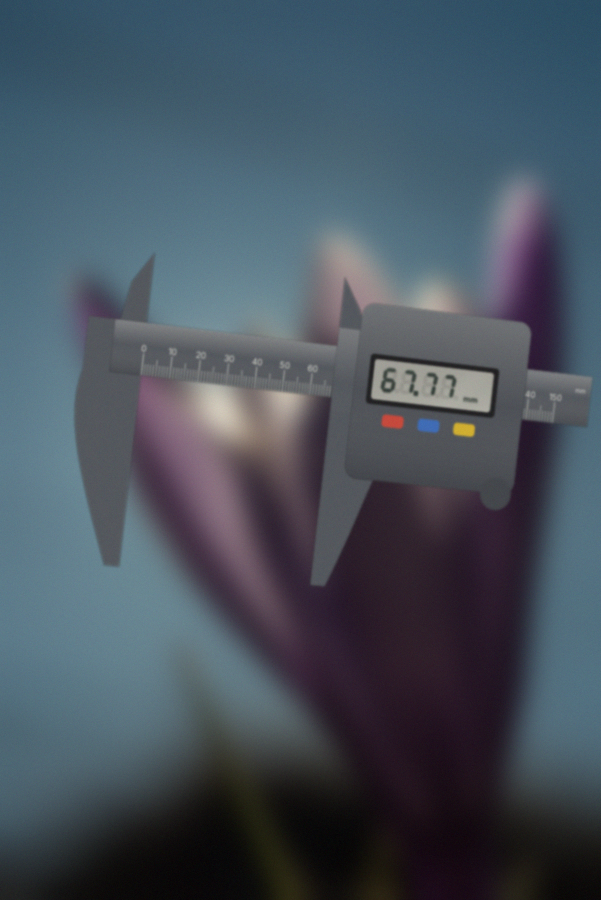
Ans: 67.77
